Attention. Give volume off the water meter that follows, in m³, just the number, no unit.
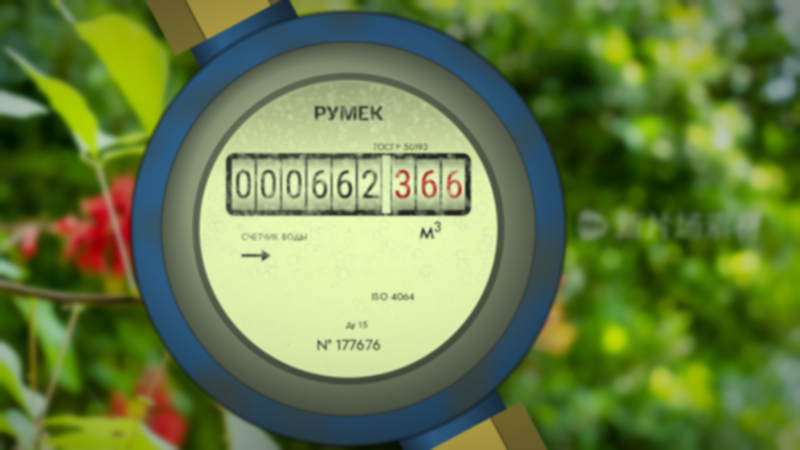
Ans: 662.366
